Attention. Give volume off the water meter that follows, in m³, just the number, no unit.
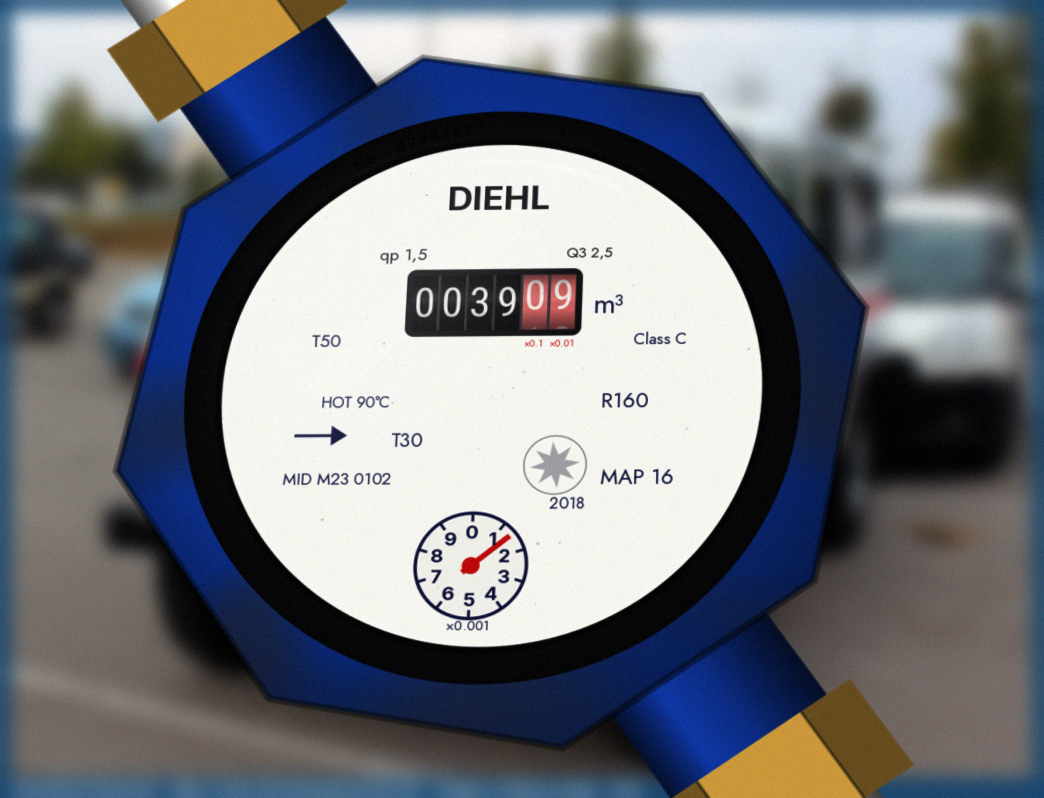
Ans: 39.091
